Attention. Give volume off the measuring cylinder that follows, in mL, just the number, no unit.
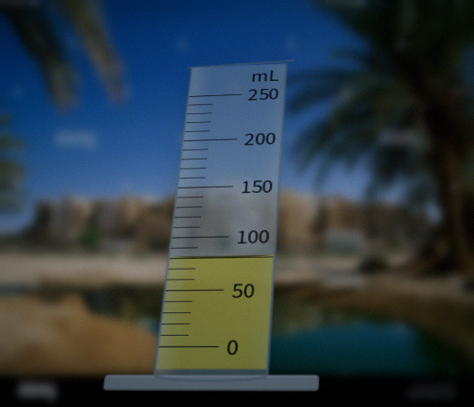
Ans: 80
